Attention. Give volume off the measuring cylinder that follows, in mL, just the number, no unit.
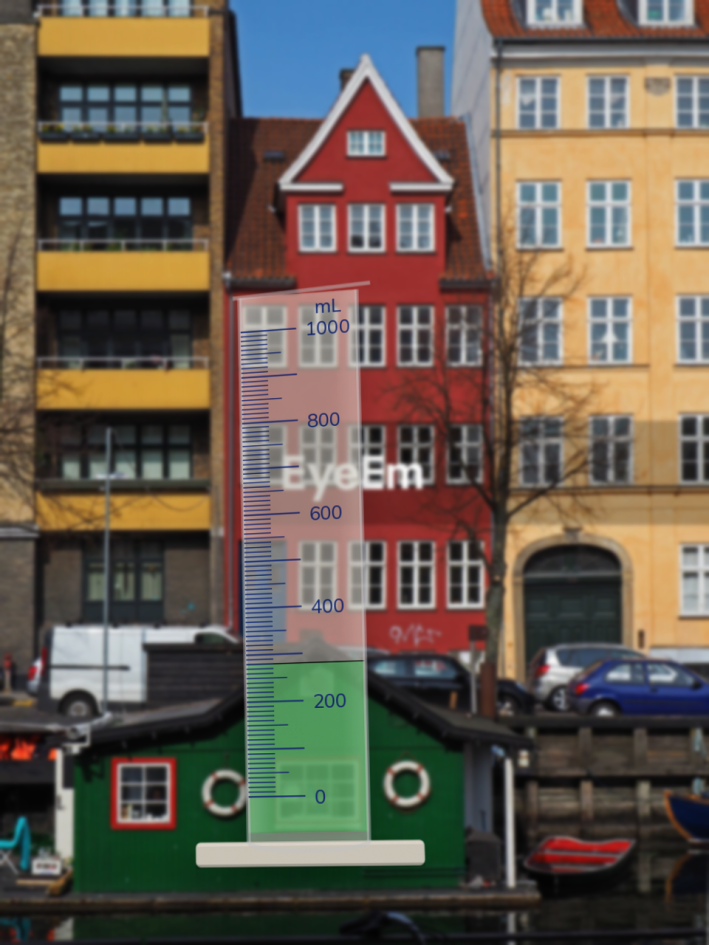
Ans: 280
